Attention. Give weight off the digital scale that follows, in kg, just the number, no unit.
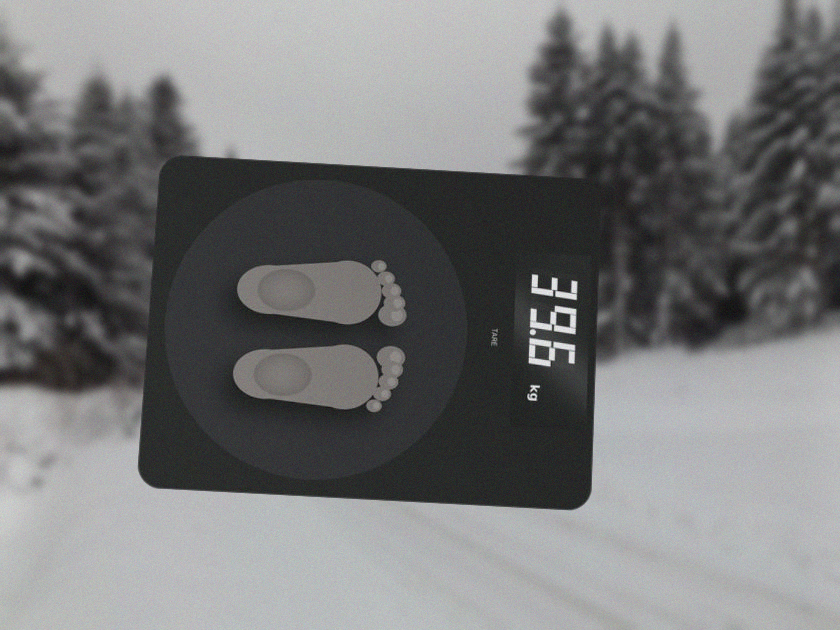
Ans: 39.6
